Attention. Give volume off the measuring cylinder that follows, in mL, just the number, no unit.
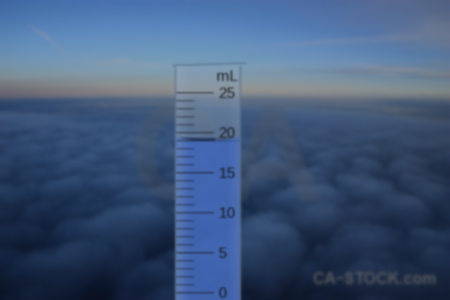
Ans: 19
